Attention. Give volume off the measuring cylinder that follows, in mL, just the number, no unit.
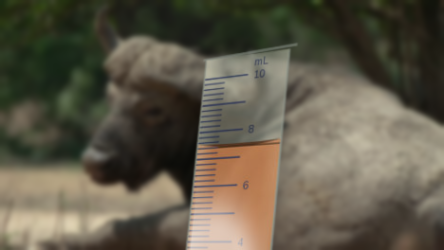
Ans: 7.4
